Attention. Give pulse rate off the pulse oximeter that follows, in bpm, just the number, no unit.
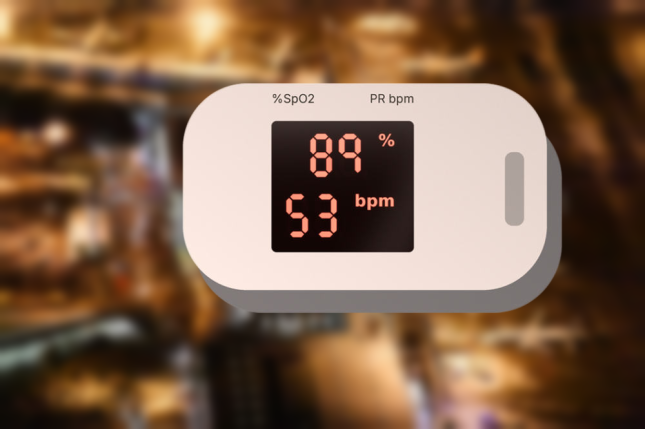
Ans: 53
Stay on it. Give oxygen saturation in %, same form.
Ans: 89
